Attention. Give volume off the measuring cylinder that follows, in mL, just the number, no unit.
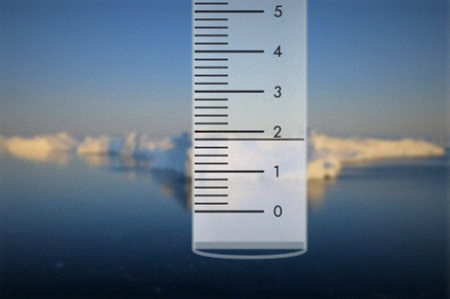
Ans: 1.8
